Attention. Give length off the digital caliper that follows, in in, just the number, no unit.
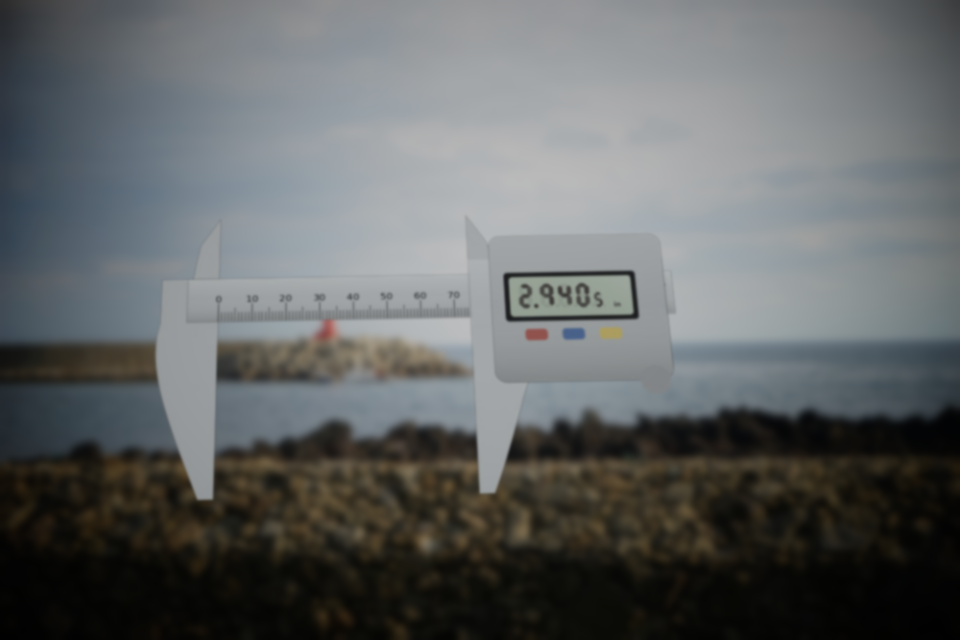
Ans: 2.9405
